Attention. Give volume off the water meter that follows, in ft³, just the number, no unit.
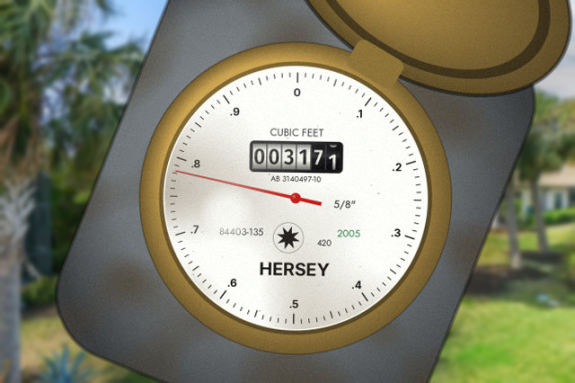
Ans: 3170.78
